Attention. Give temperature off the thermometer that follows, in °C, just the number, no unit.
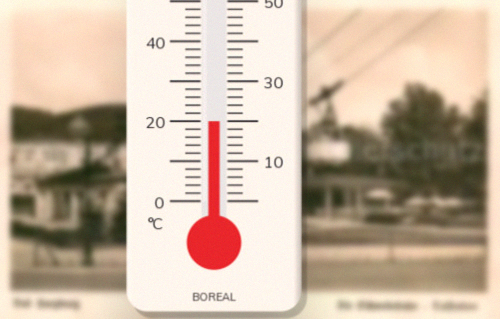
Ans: 20
